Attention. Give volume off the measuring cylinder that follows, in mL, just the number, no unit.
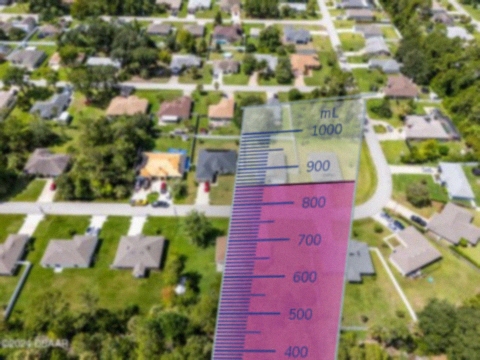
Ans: 850
